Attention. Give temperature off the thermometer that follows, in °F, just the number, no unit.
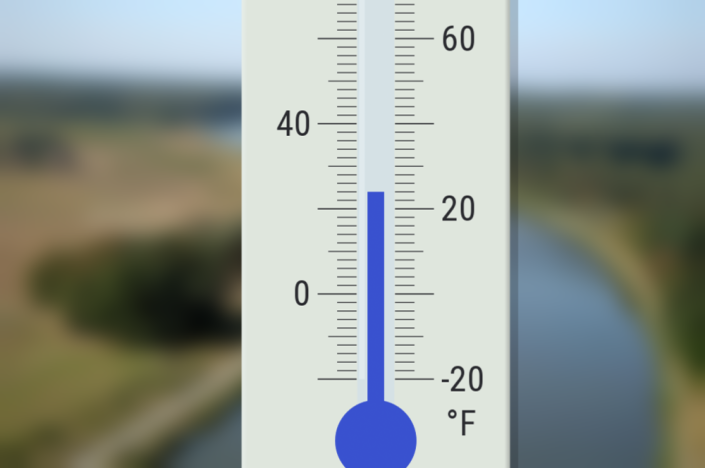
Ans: 24
